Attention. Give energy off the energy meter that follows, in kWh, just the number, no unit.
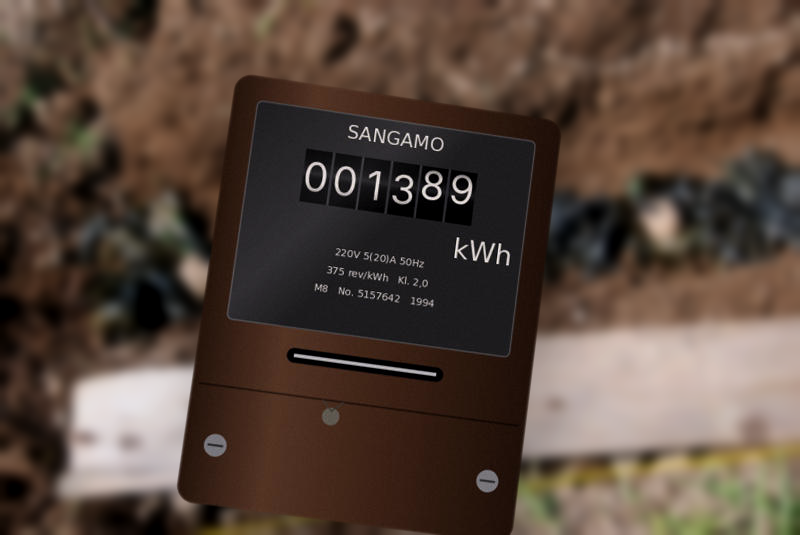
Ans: 1389
